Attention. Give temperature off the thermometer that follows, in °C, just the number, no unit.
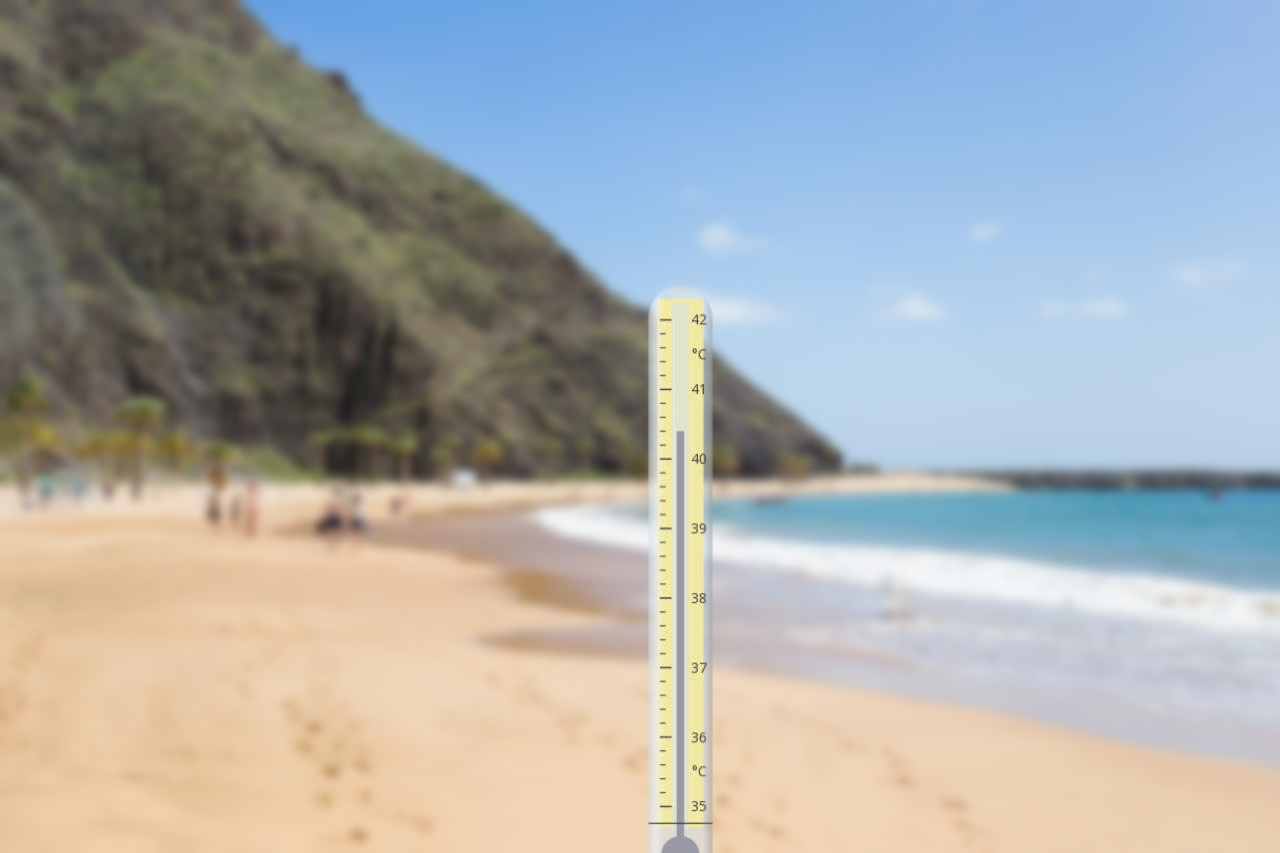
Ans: 40.4
